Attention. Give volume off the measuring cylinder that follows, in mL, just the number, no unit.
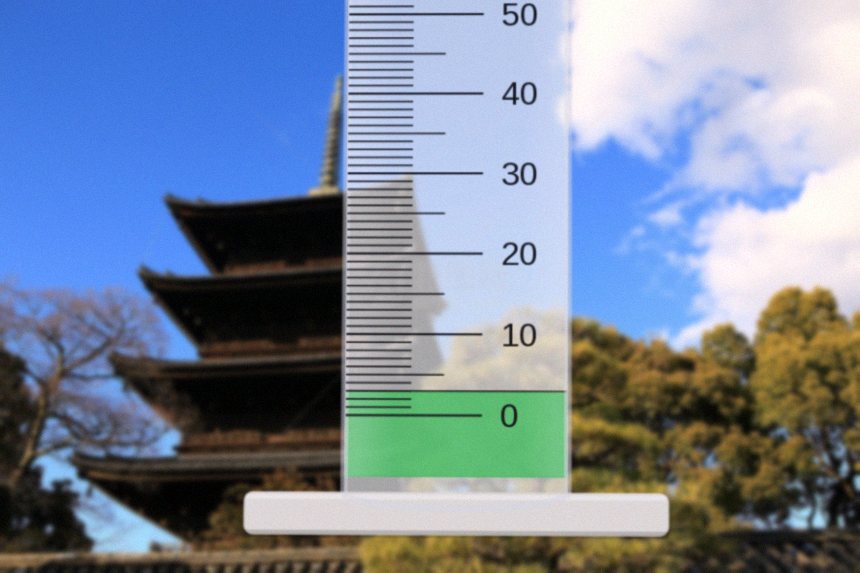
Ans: 3
